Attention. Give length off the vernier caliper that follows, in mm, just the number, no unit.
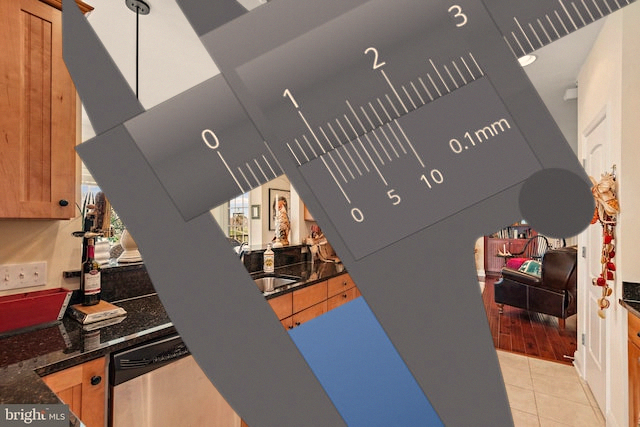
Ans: 9.4
